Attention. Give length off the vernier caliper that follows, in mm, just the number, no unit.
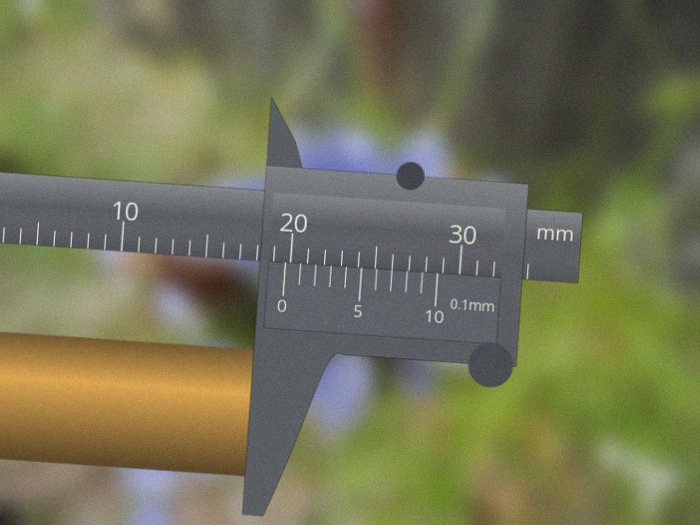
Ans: 19.7
